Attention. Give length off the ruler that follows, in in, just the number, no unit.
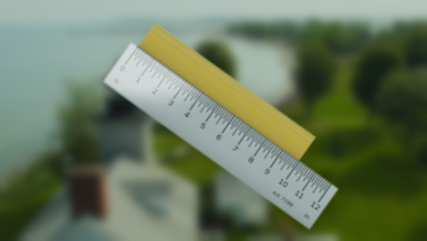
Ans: 10
